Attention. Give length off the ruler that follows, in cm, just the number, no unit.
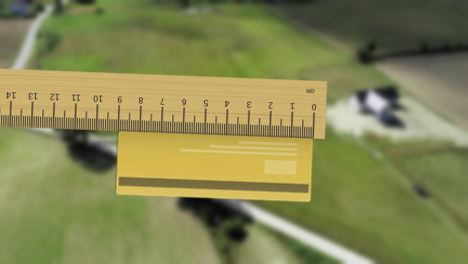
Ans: 9
